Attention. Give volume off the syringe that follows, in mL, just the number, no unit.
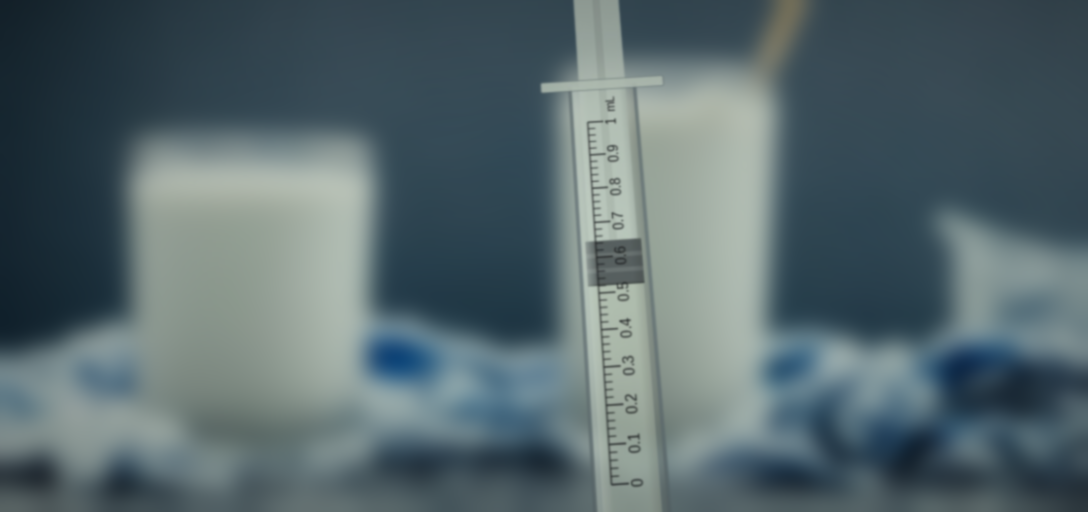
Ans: 0.52
